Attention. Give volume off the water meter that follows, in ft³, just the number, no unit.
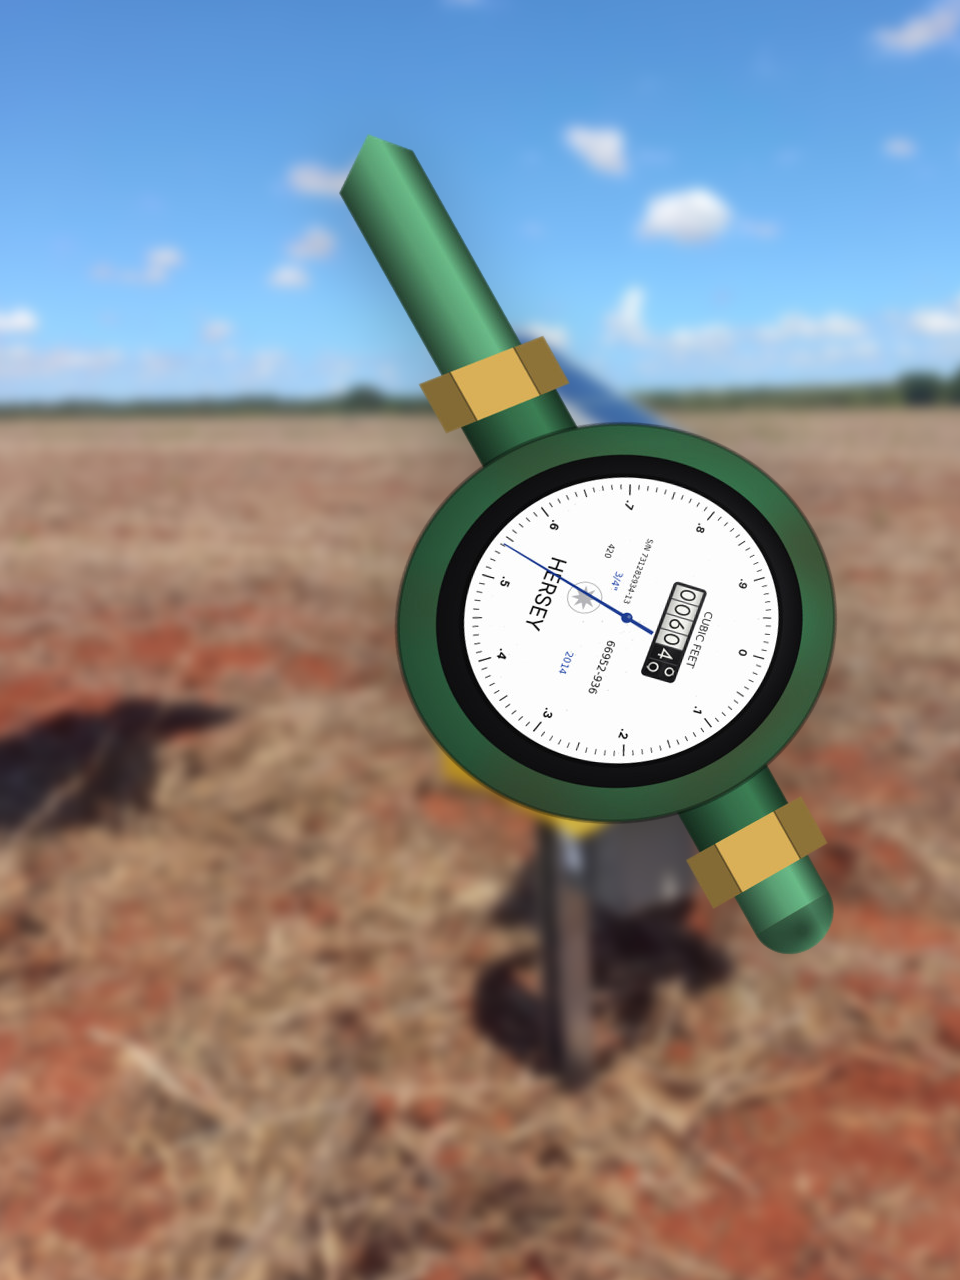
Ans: 6048.54
